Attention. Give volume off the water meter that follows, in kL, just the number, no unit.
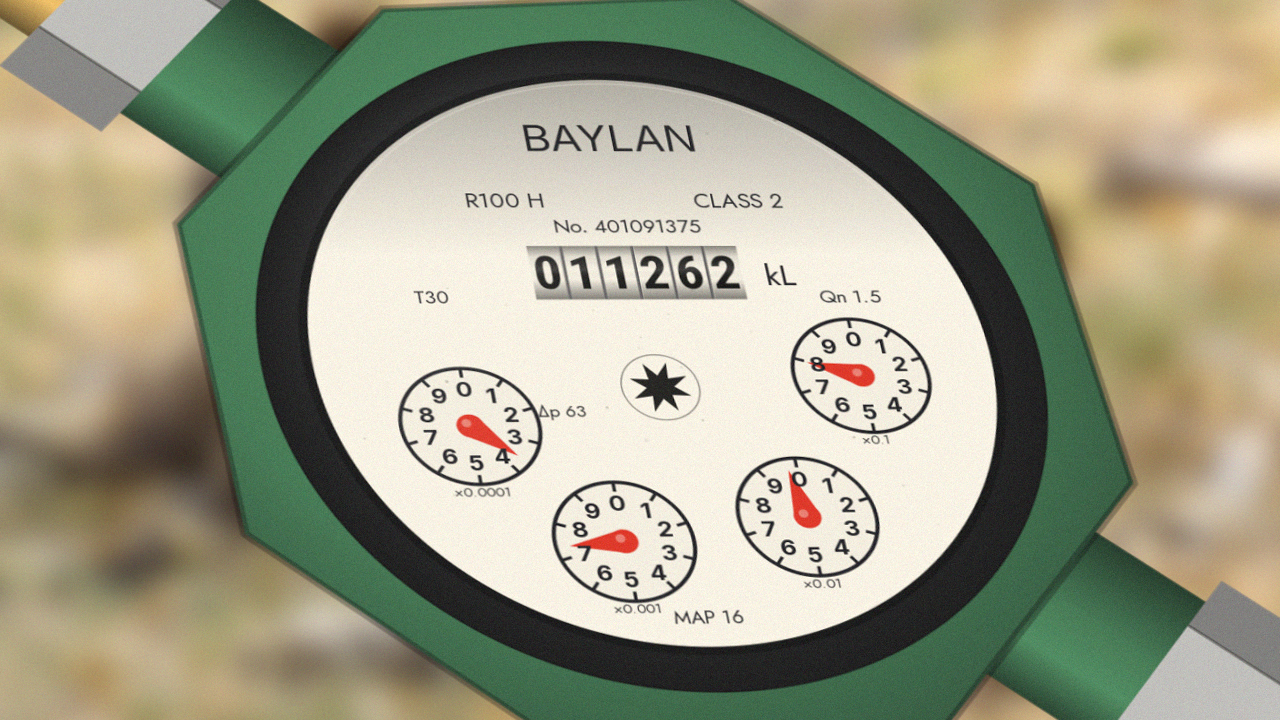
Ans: 11262.7973
